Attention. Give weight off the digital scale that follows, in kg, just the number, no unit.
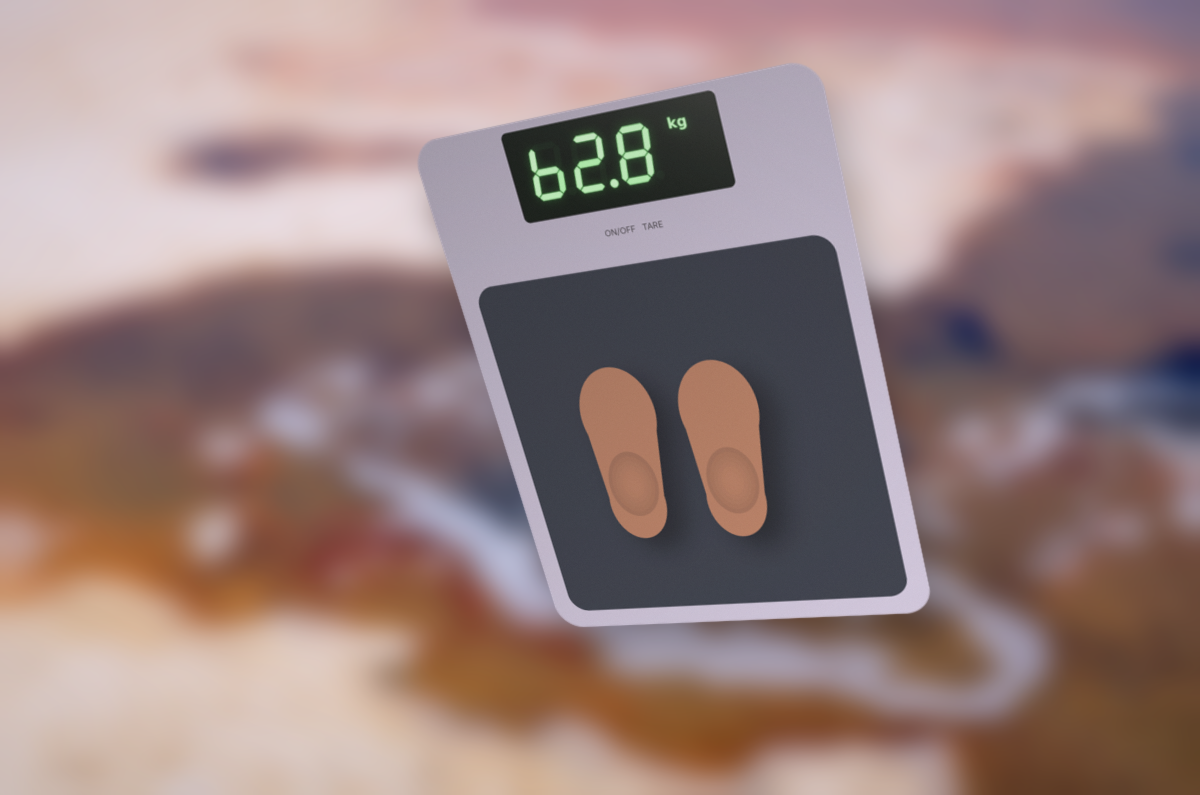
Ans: 62.8
